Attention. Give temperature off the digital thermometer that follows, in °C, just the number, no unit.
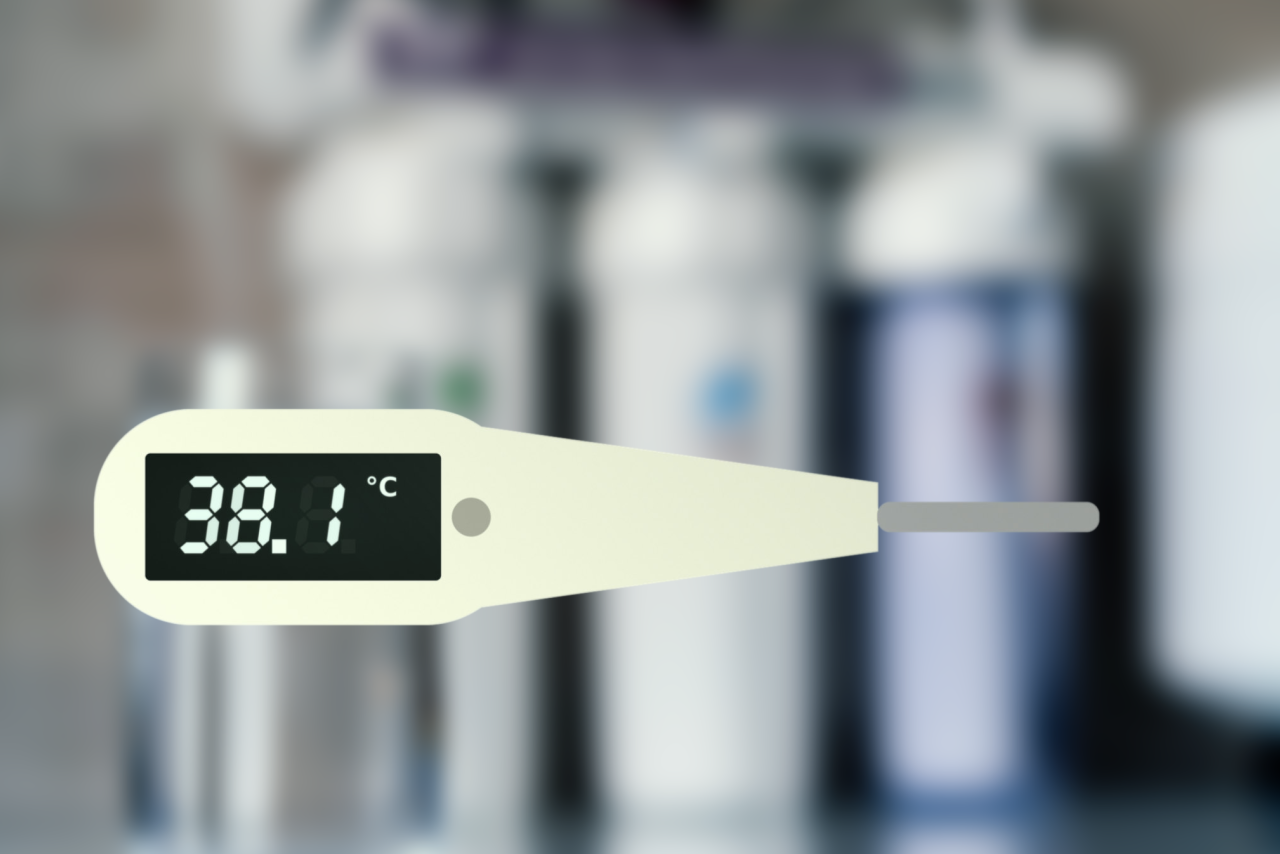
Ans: 38.1
